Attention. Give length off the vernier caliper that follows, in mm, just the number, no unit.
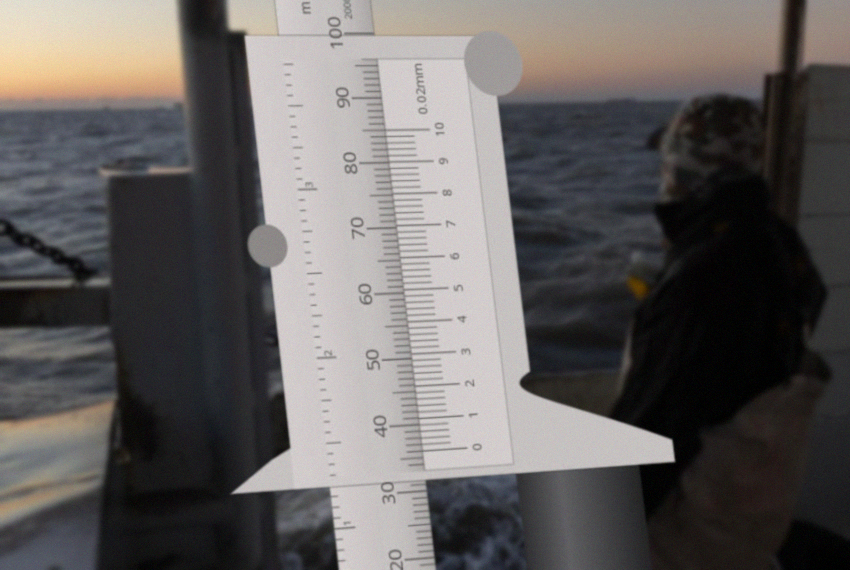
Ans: 36.0
